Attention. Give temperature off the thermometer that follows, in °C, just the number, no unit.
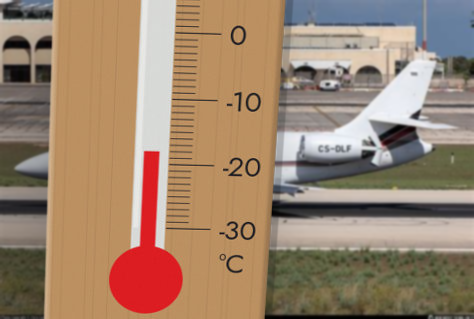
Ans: -18
